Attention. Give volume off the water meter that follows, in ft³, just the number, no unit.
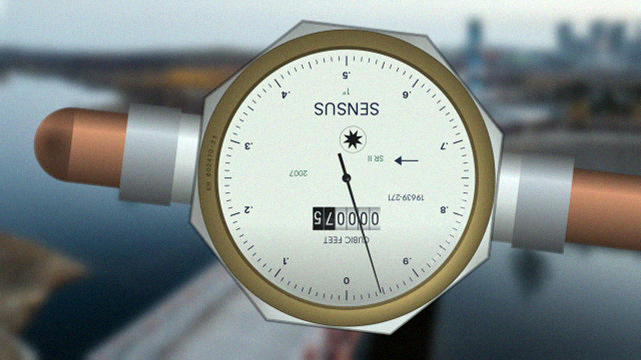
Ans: 74.95
